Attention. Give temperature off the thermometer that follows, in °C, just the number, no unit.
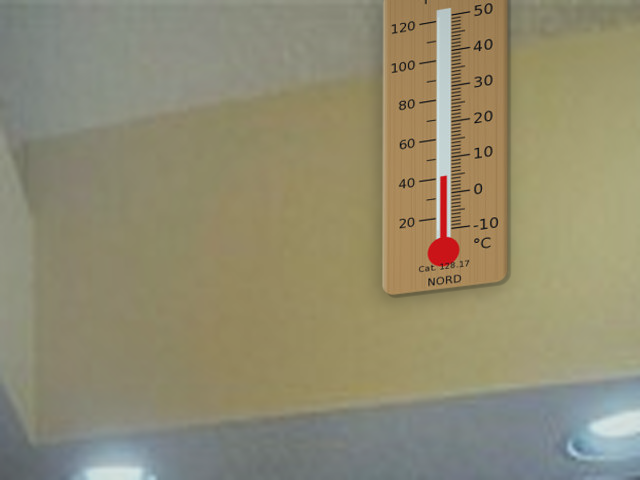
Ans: 5
